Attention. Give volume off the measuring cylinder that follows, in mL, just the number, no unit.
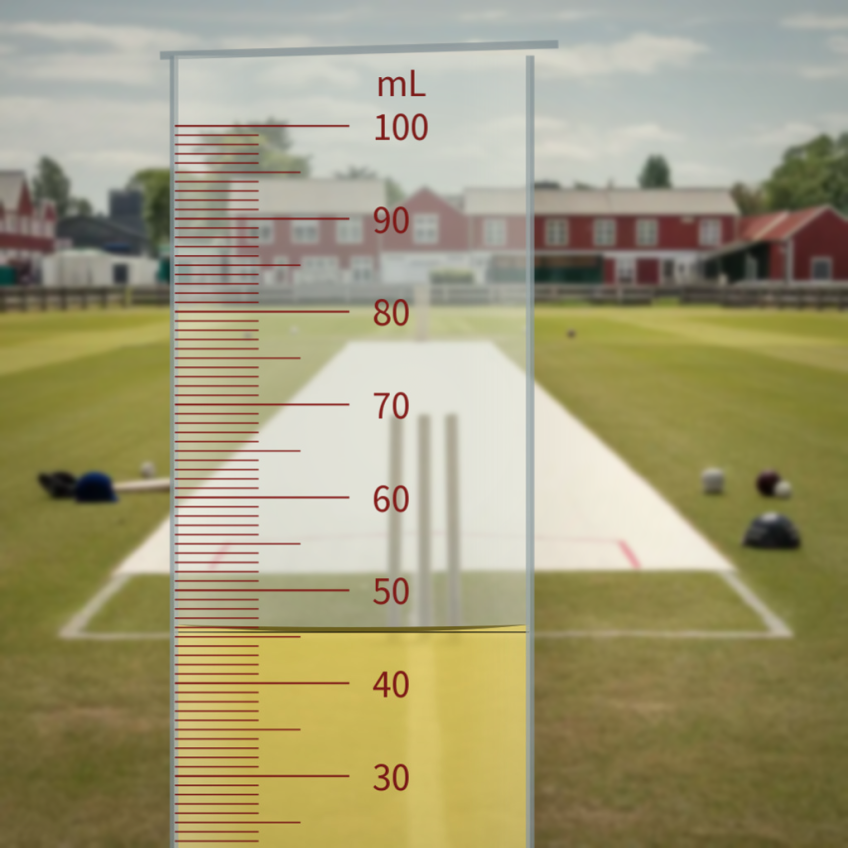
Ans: 45.5
